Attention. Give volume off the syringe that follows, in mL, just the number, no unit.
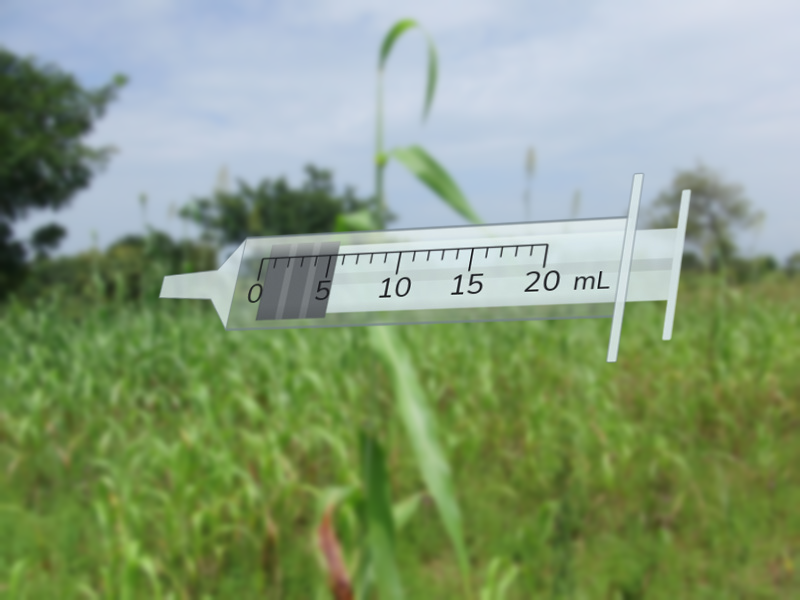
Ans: 0.5
